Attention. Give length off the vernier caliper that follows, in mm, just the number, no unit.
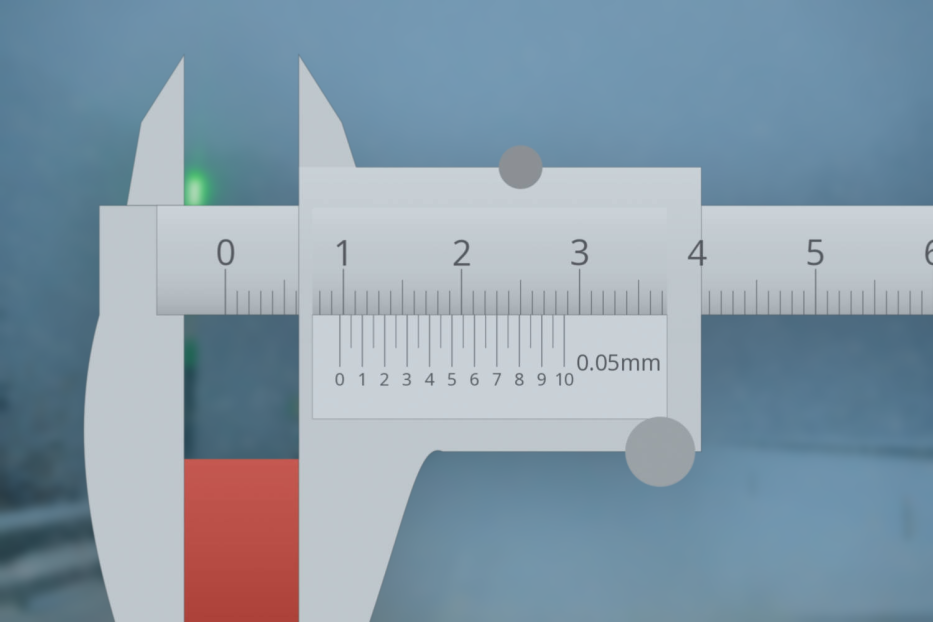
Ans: 9.7
